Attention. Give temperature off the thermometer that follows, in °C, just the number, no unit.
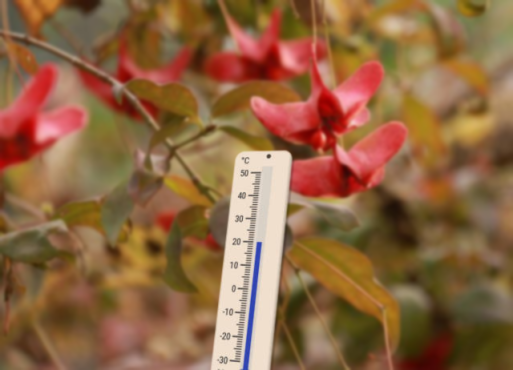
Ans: 20
